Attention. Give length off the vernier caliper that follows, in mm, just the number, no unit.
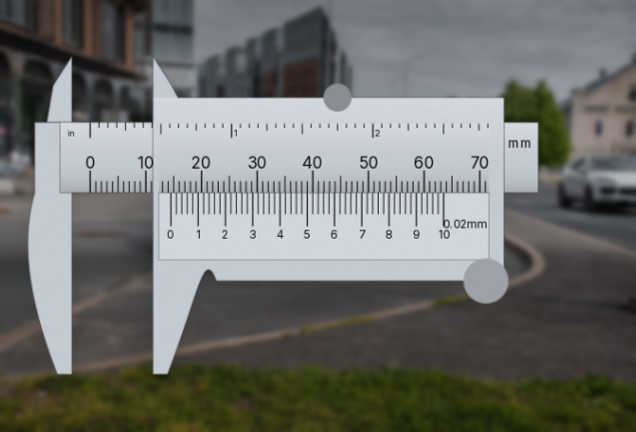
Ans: 14.5
